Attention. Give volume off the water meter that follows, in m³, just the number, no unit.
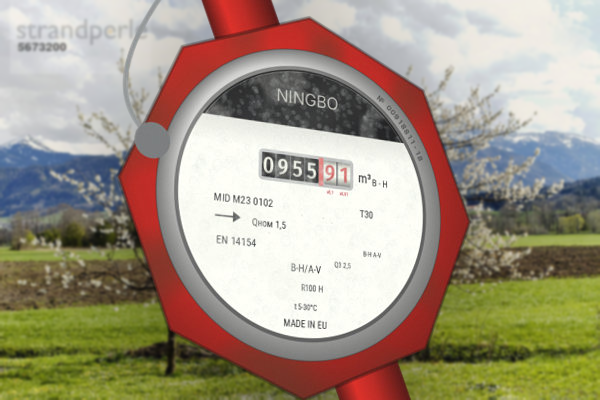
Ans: 955.91
